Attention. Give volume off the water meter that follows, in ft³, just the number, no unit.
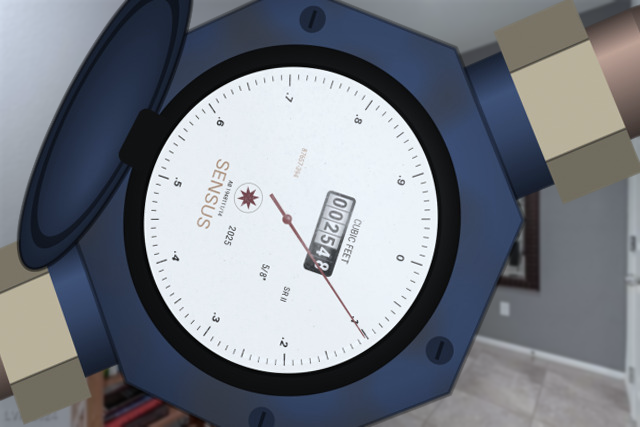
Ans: 2548.10
